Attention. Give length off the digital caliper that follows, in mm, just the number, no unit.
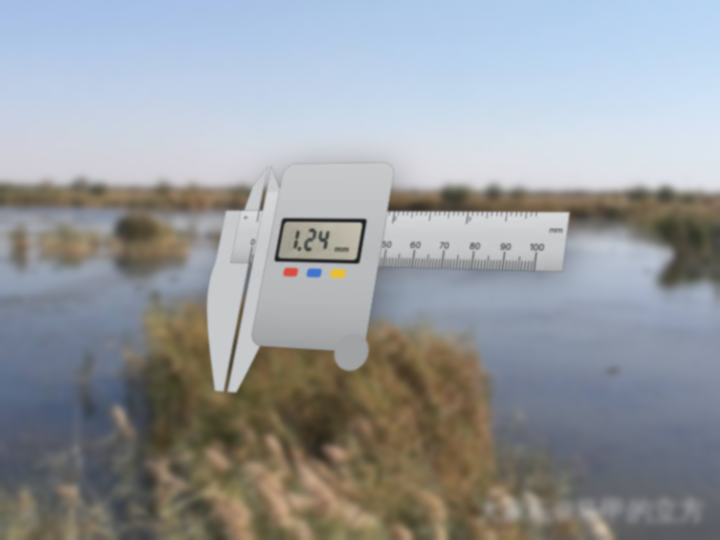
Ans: 1.24
